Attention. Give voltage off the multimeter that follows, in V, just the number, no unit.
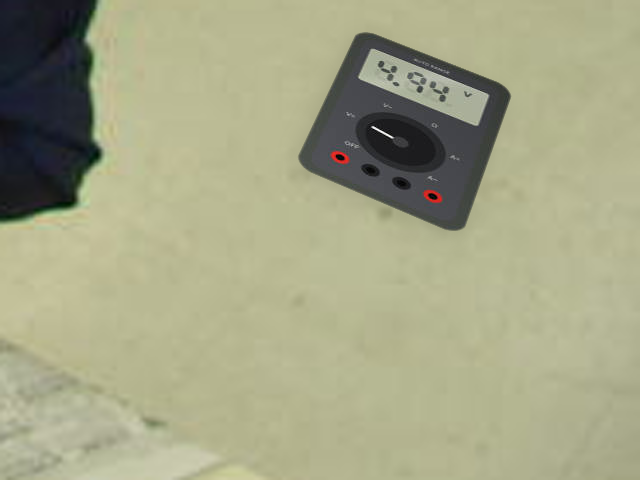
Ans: 4.94
